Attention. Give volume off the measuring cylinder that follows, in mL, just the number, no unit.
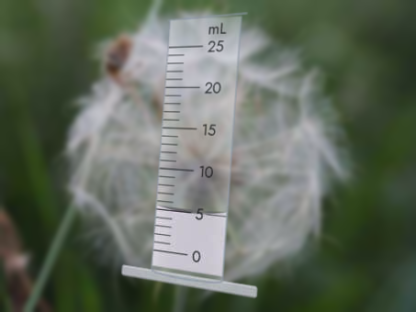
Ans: 5
